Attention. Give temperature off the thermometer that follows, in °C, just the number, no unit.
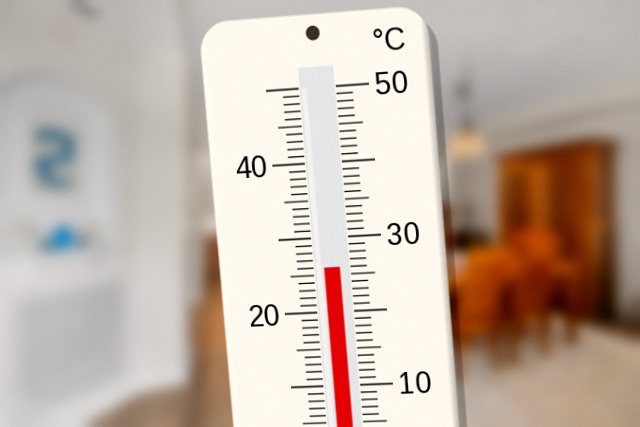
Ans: 26
